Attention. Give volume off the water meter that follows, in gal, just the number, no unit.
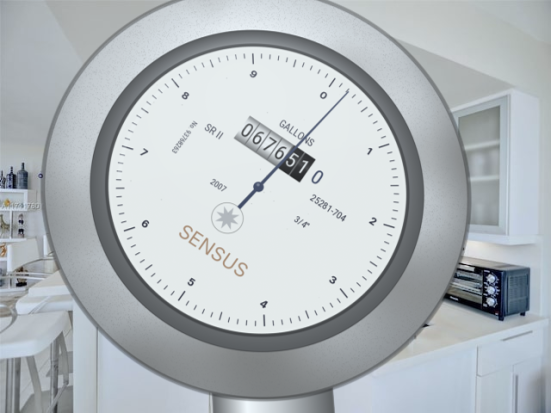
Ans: 676510.2
